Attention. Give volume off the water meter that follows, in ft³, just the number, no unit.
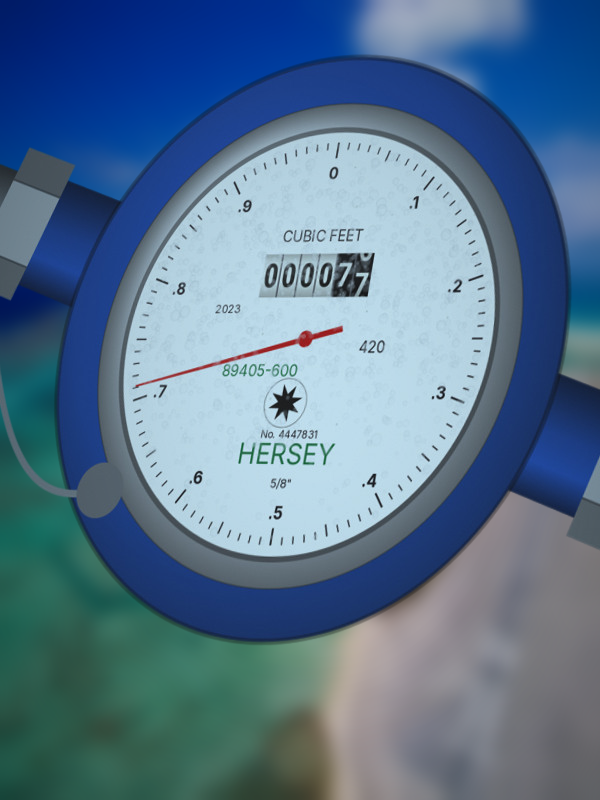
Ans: 76.71
